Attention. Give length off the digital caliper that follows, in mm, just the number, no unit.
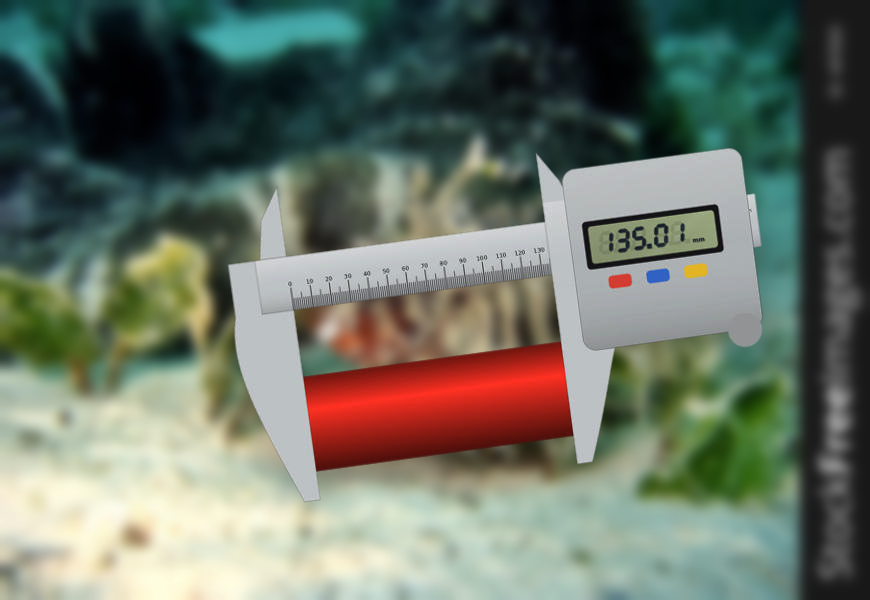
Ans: 135.01
